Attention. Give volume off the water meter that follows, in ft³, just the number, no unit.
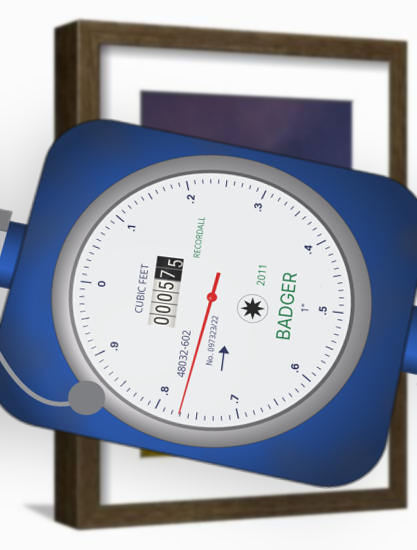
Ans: 574.77
